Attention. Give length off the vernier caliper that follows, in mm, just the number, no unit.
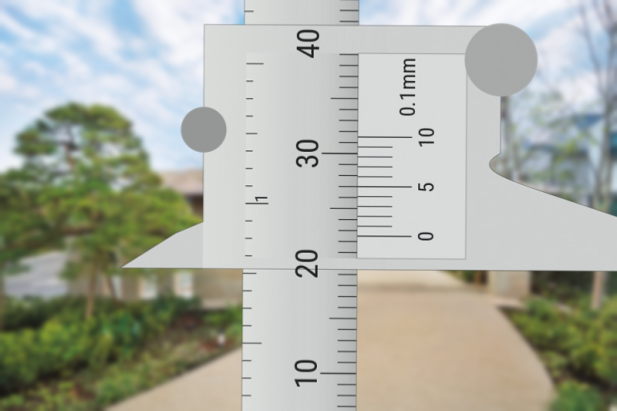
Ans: 22.5
